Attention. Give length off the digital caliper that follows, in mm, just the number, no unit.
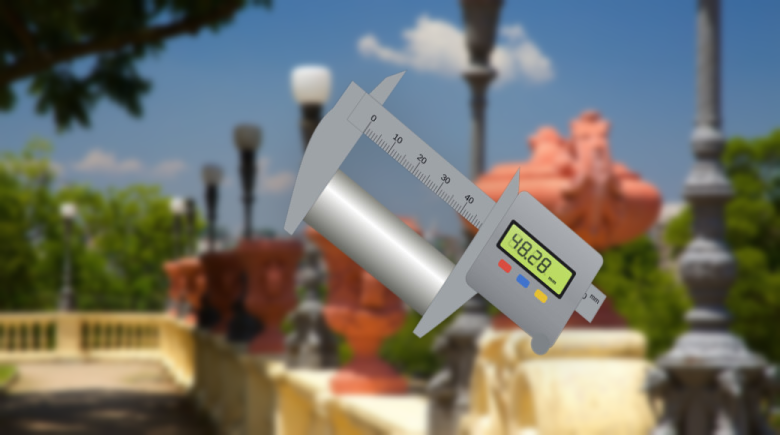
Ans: 48.28
